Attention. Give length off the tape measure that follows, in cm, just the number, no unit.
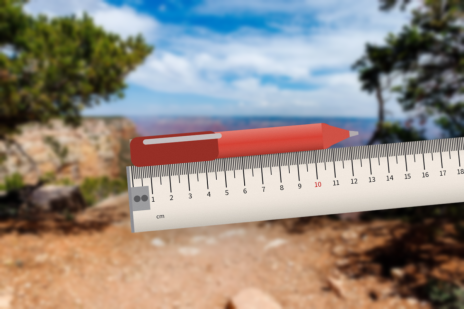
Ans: 12.5
